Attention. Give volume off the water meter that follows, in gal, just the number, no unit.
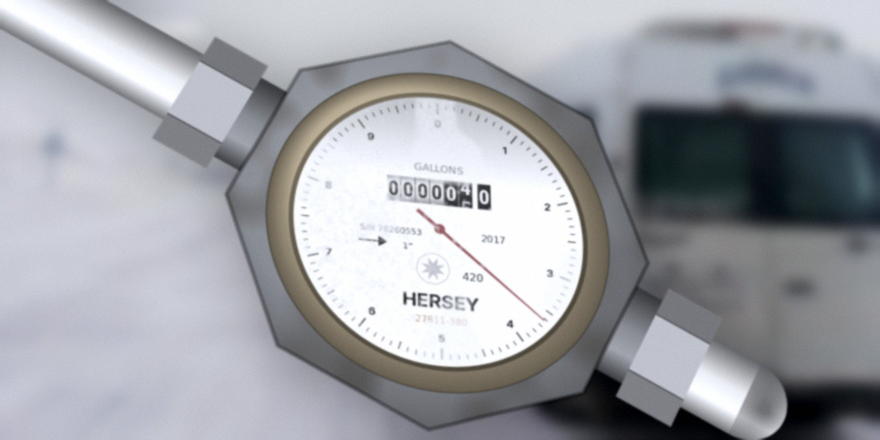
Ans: 43.6
